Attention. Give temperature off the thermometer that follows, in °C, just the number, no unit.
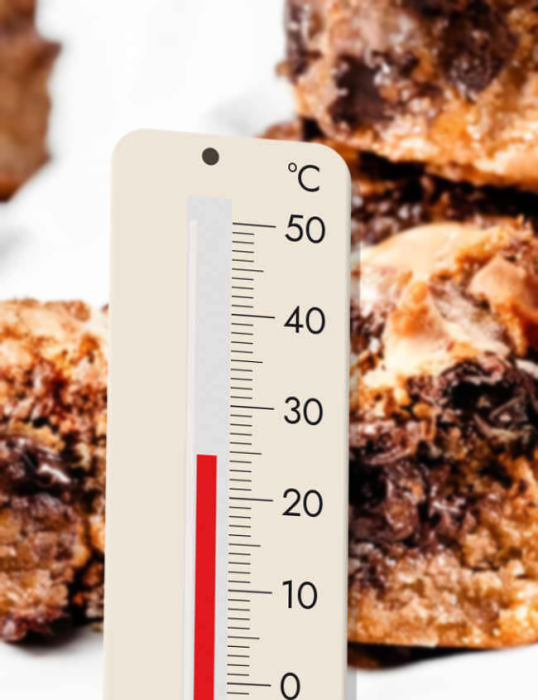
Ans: 24.5
